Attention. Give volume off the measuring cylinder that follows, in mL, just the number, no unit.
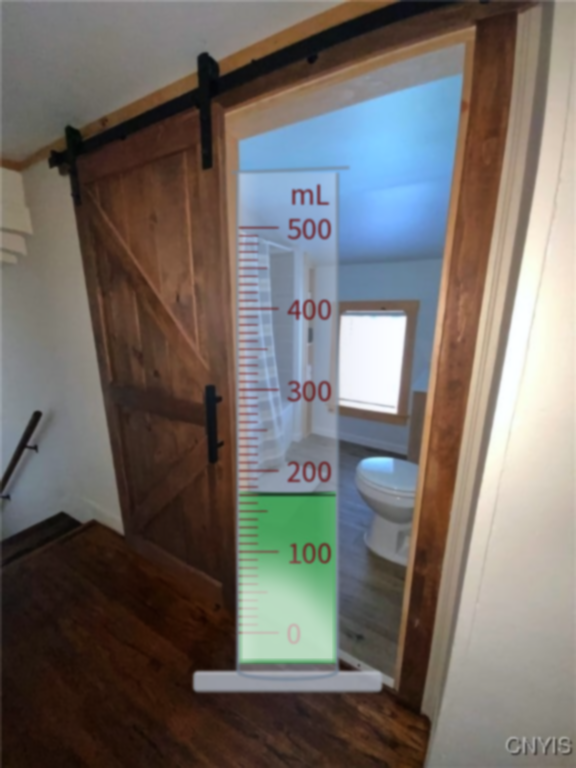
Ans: 170
